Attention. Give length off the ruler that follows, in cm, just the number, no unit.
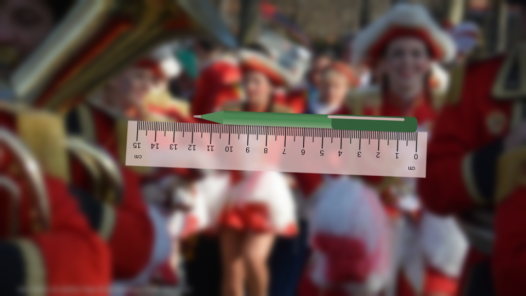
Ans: 12
